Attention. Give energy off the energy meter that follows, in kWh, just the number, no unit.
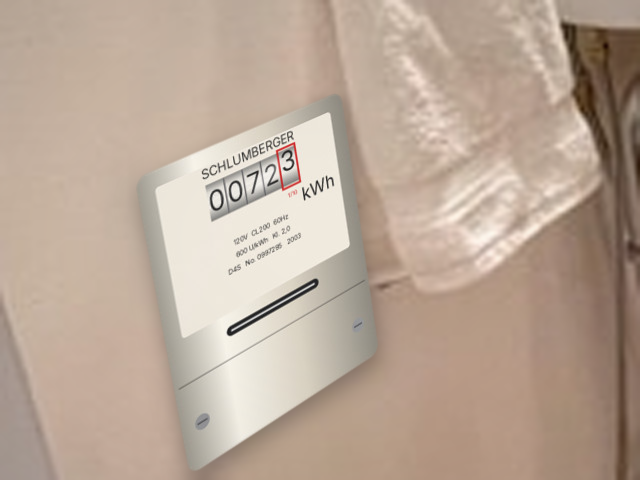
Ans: 72.3
